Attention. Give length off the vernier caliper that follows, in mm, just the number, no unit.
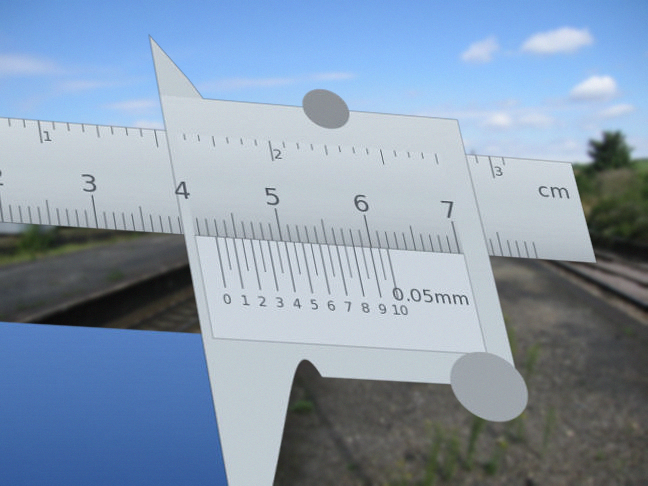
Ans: 42.8
